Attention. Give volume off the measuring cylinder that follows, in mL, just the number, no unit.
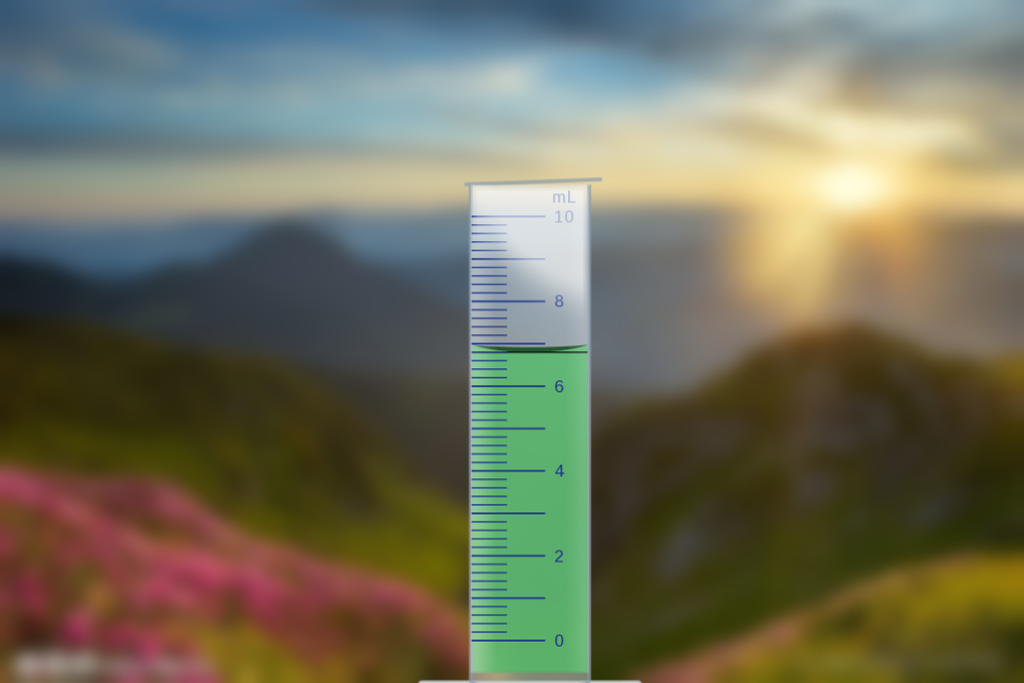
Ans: 6.8
